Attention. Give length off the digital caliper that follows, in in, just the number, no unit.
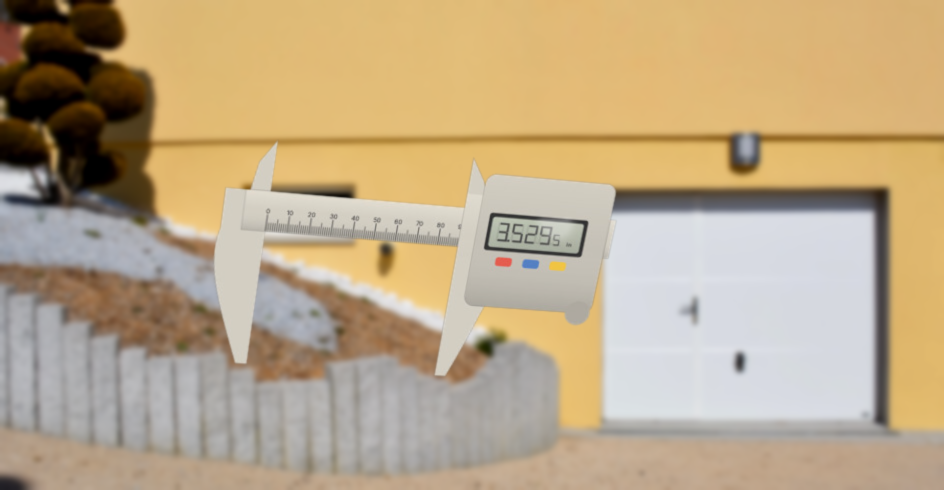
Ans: 3.5295
